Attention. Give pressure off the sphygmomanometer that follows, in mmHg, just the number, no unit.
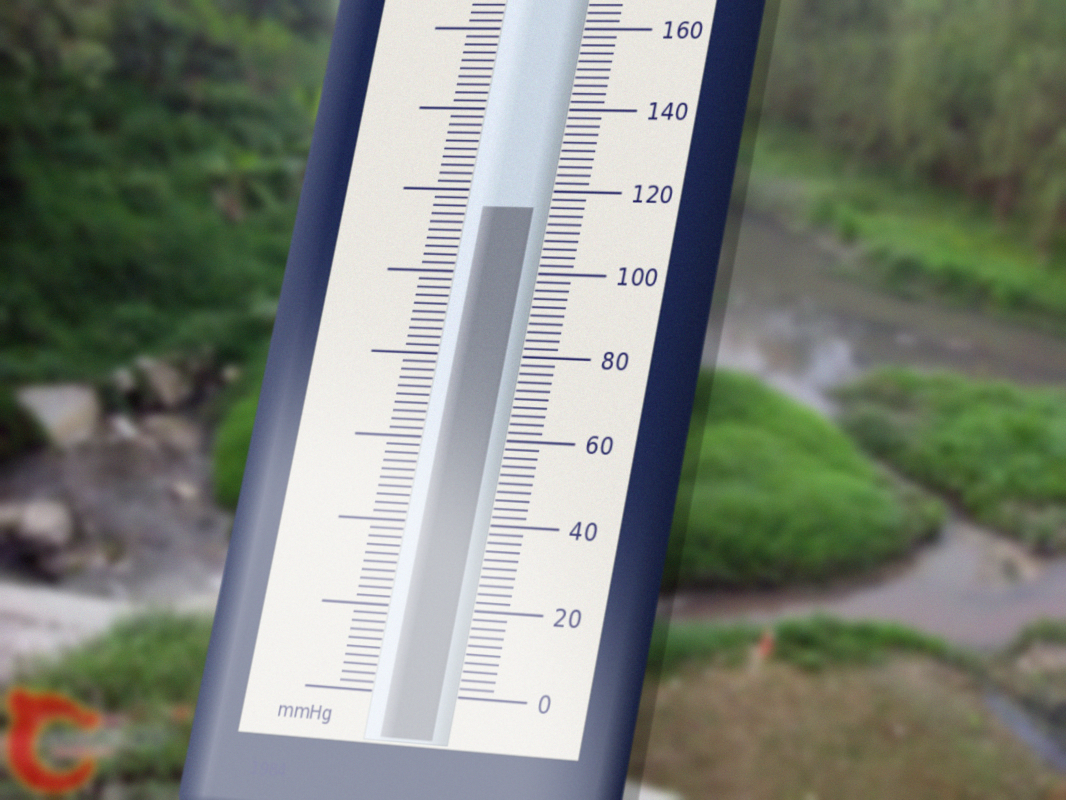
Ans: 116
